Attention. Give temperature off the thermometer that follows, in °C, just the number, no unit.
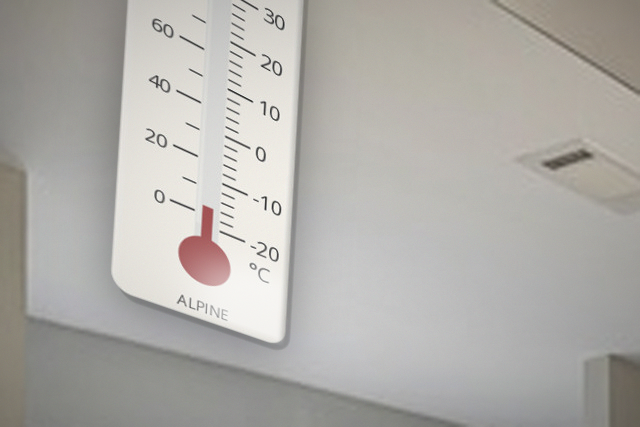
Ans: -16
